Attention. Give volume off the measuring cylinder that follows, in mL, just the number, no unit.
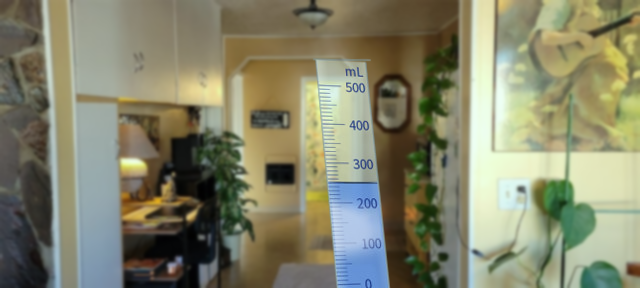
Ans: 250
